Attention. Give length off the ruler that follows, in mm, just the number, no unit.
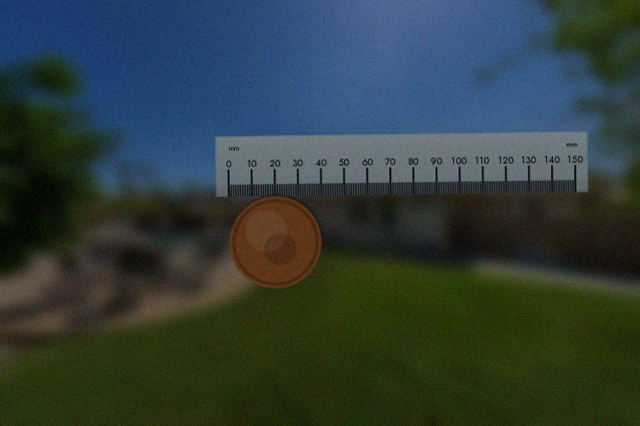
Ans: 40
